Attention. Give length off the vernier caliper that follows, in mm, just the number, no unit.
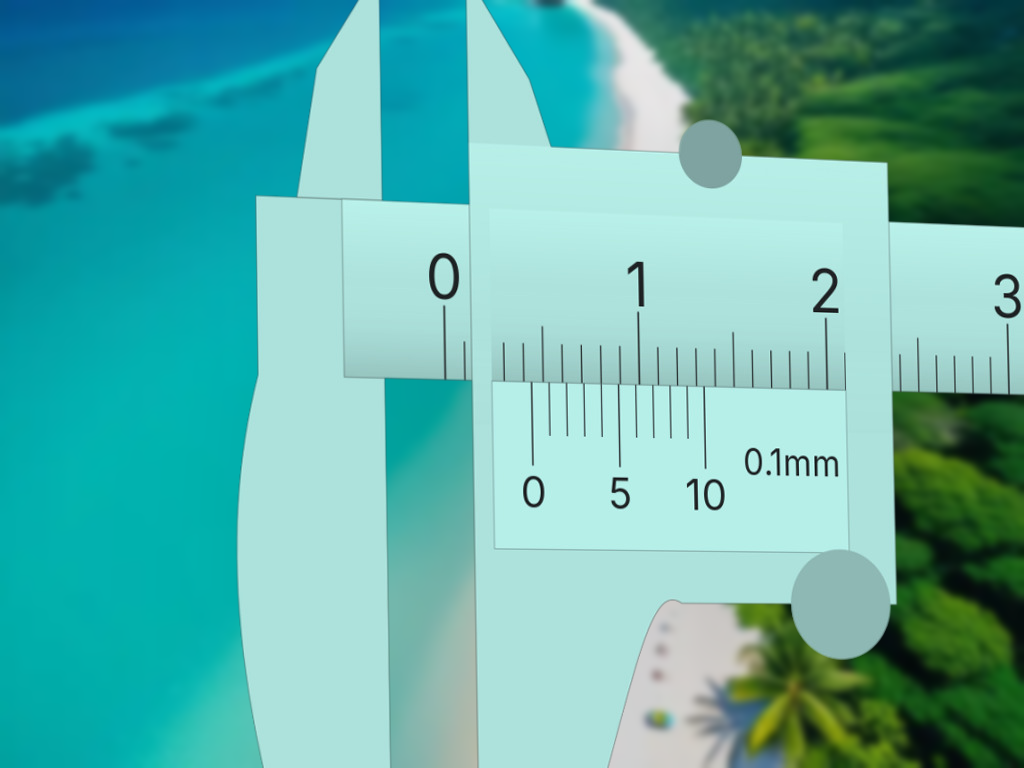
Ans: 4.4
